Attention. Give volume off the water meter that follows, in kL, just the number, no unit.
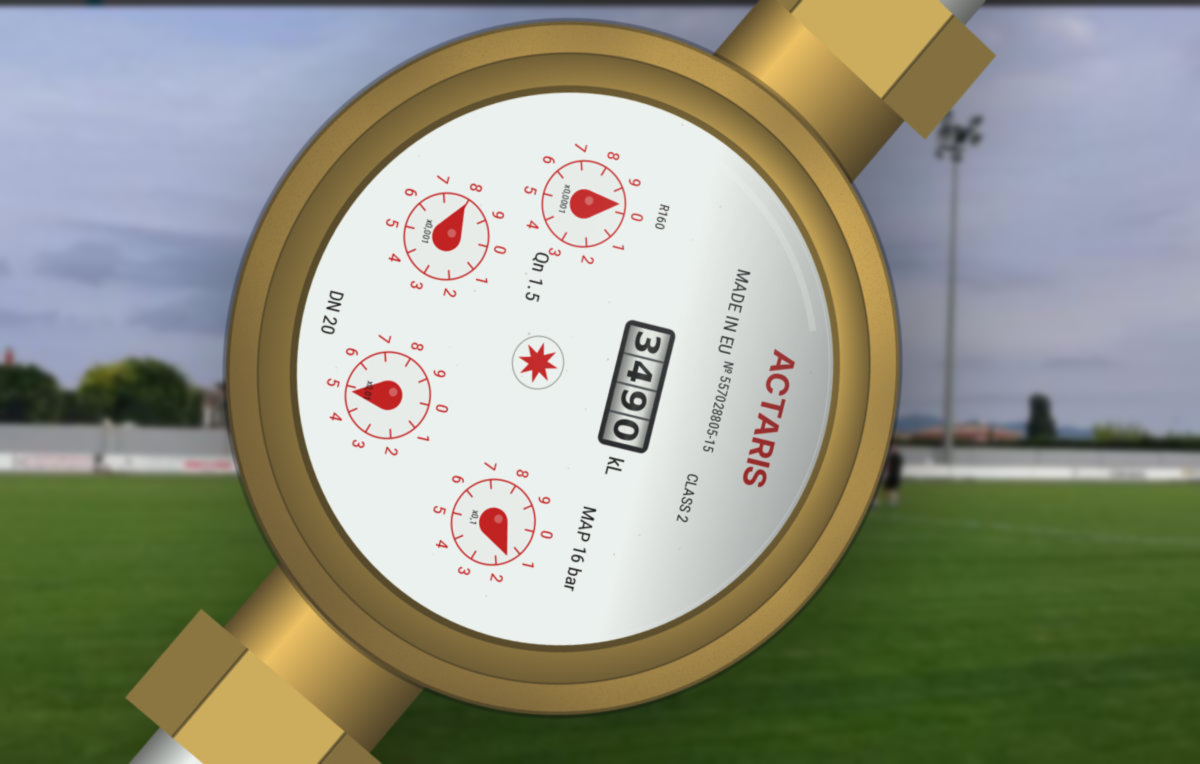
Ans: 3490.1479
